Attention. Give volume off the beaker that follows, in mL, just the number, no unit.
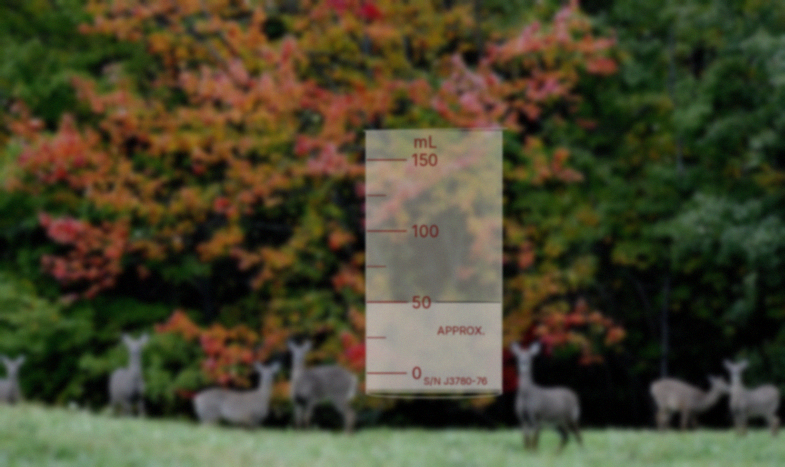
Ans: 50
